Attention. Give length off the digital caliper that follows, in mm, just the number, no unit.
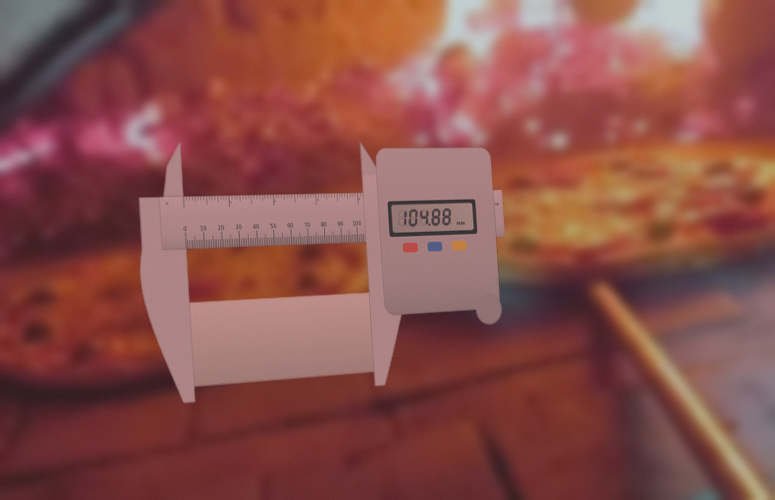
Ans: 104.88
